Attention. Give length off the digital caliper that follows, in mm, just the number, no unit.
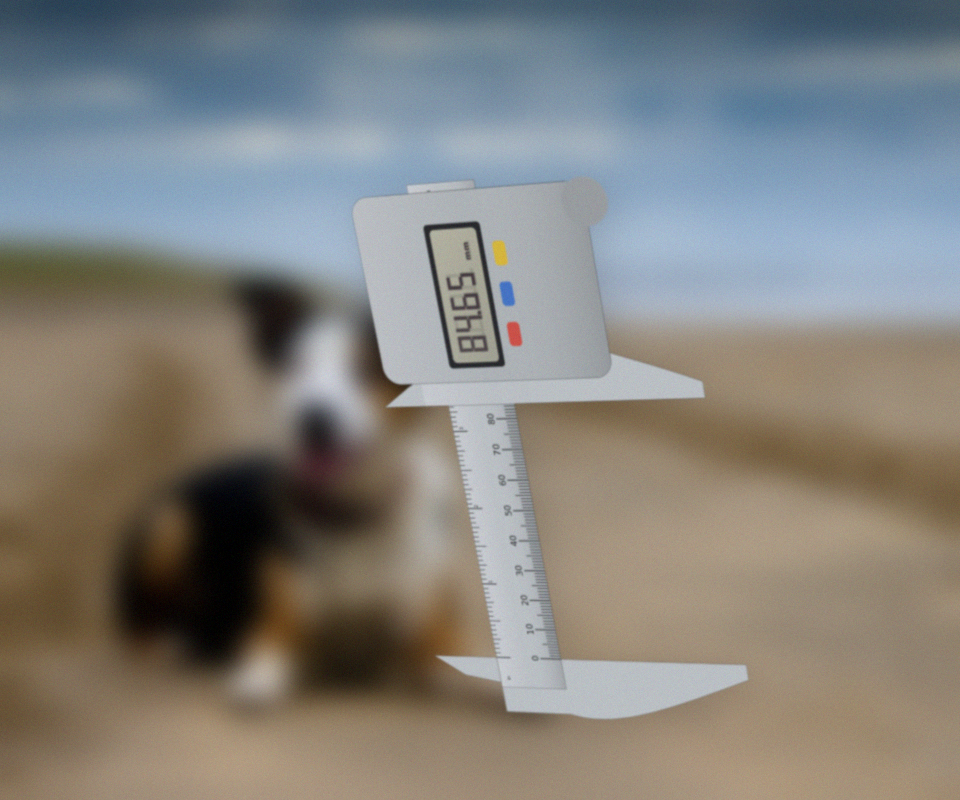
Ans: 84.65
